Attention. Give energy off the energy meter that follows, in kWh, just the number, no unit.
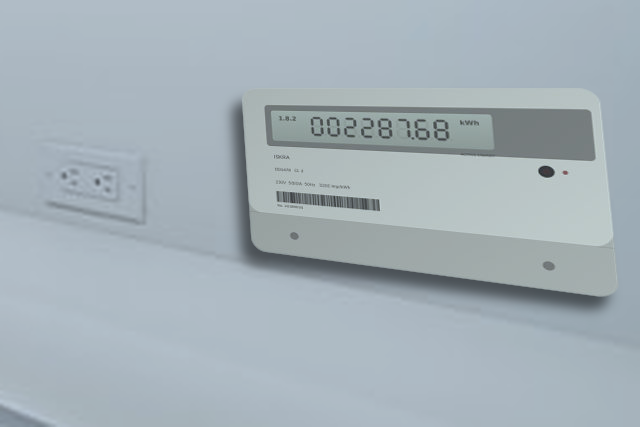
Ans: 2287.68
